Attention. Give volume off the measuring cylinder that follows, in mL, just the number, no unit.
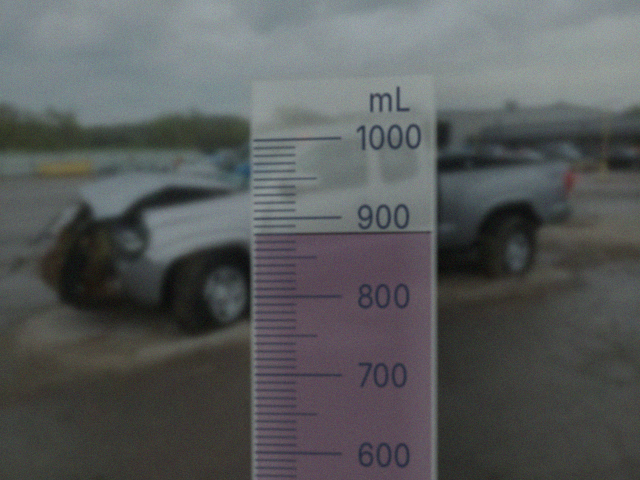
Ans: 880
